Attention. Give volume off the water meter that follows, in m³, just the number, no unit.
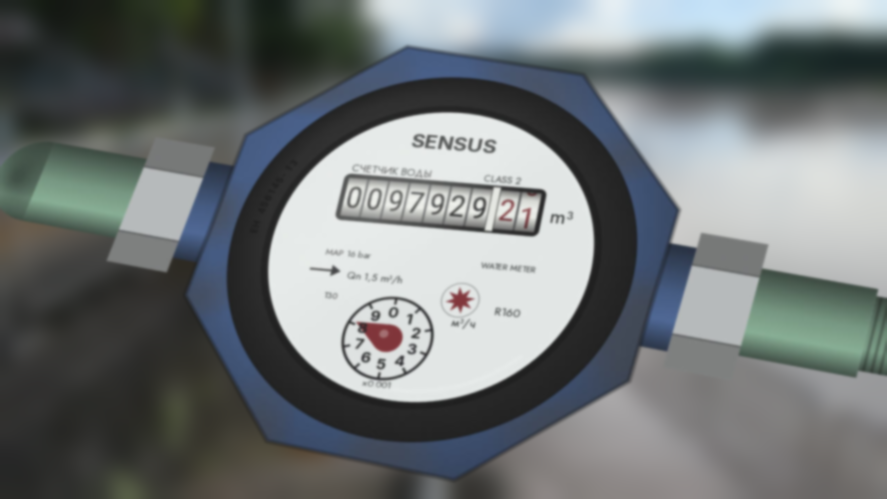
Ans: 97929.208
